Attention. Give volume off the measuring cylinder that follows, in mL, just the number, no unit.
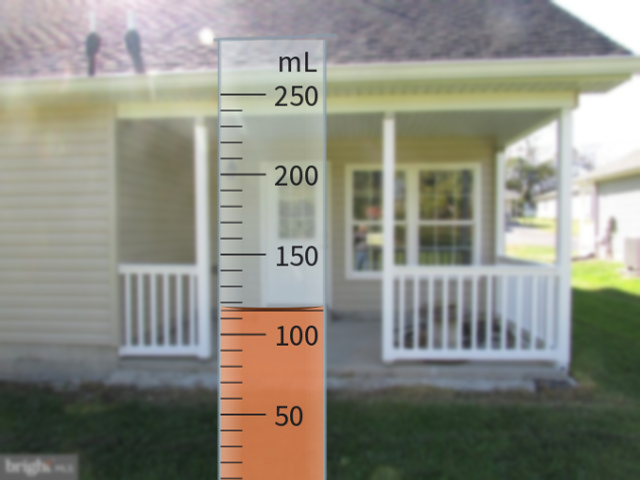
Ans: 115
